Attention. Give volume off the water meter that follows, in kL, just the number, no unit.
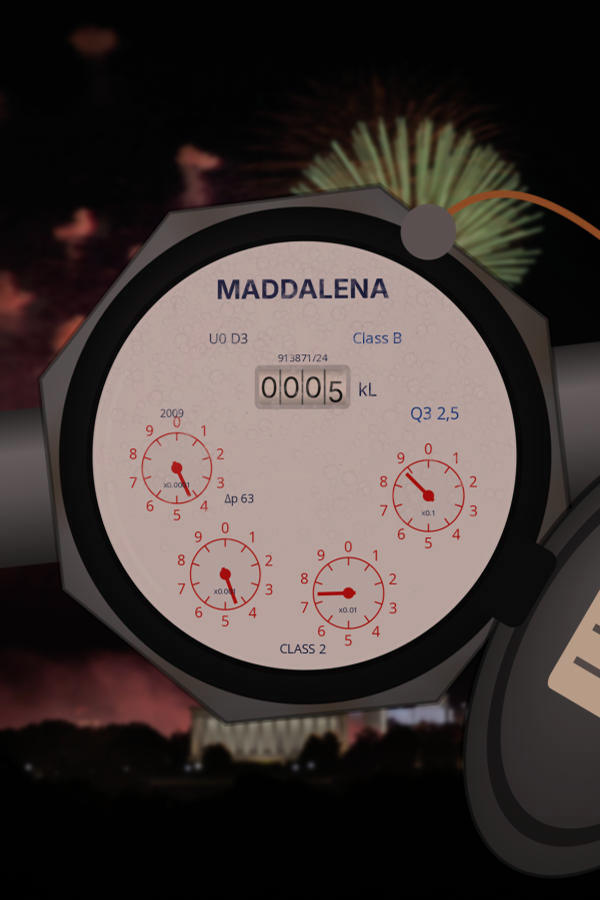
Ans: 4.8744
